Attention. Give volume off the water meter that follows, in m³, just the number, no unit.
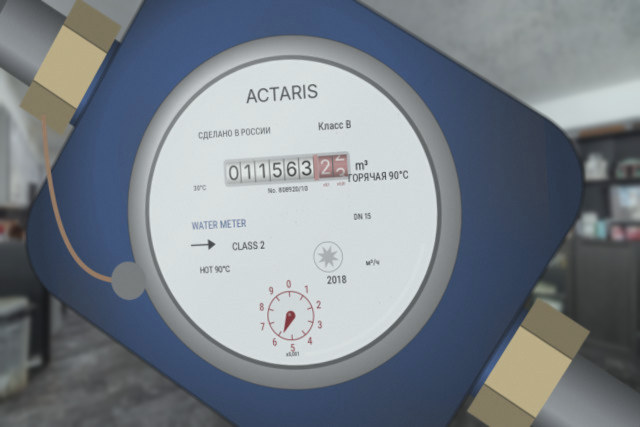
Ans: 11563.225
